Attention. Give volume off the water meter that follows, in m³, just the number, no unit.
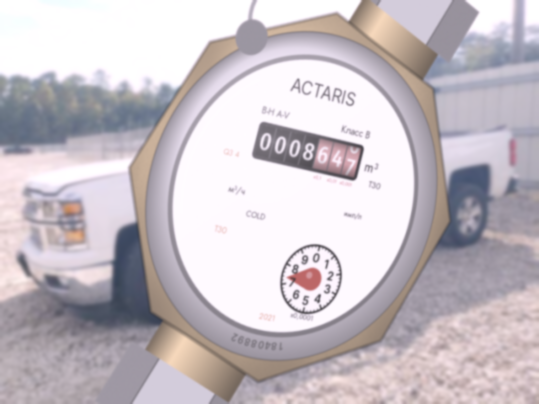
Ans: 8.6467
